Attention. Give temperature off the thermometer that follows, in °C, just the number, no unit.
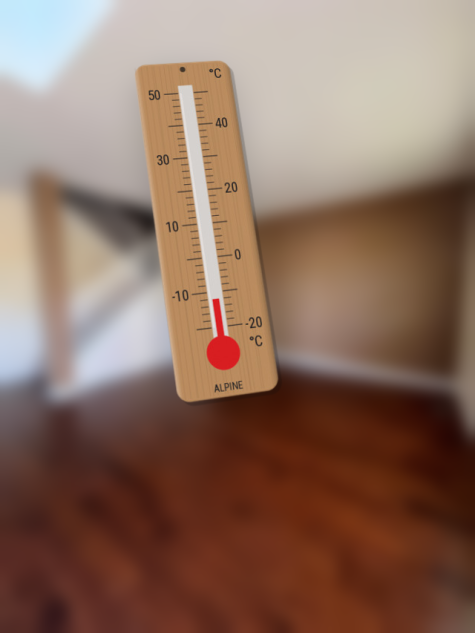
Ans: -12
